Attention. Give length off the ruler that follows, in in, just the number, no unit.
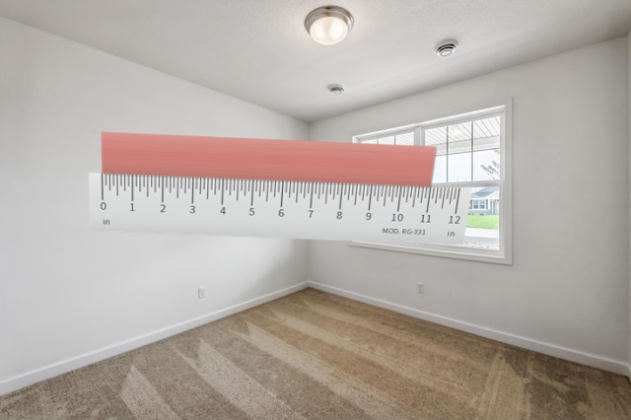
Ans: 11
